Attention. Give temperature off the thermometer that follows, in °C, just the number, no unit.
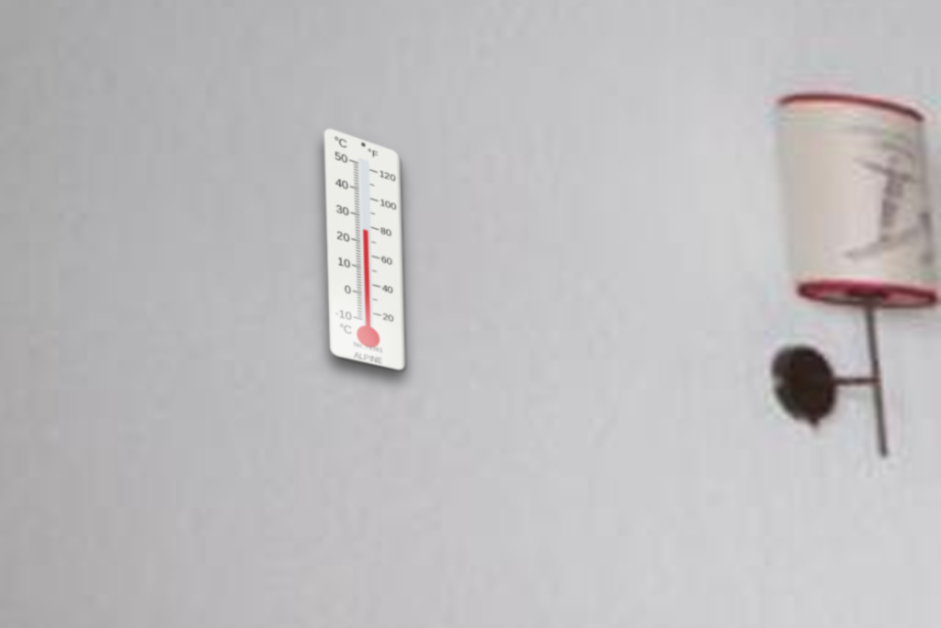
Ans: 25
